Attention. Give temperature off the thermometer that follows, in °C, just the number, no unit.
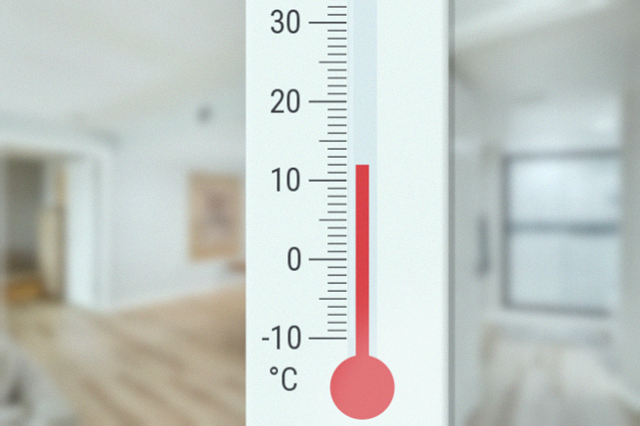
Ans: 12
